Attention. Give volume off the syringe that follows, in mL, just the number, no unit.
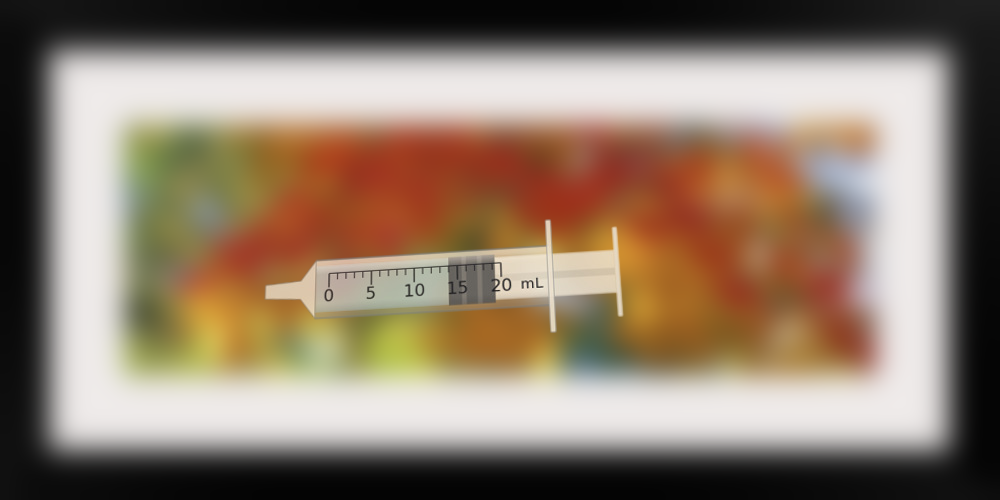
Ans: 14
